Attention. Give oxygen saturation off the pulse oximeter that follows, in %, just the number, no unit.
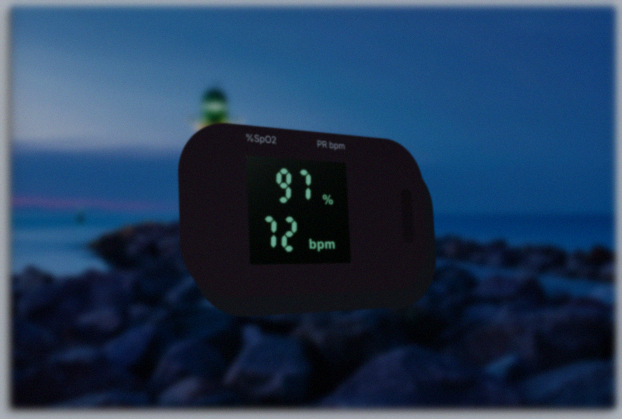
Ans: 97
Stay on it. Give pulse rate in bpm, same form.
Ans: 72
